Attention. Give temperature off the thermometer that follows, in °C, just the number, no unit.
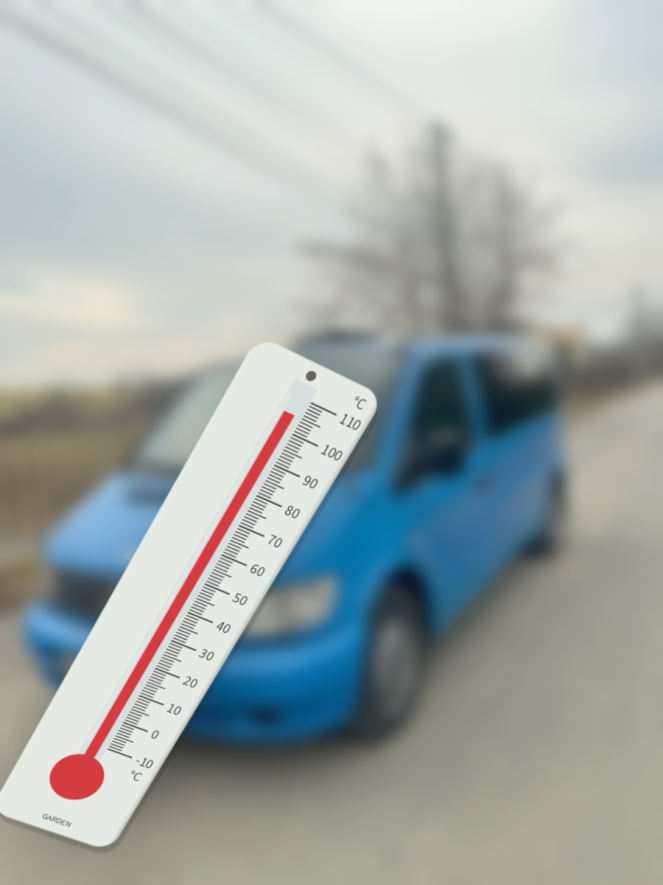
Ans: 105
